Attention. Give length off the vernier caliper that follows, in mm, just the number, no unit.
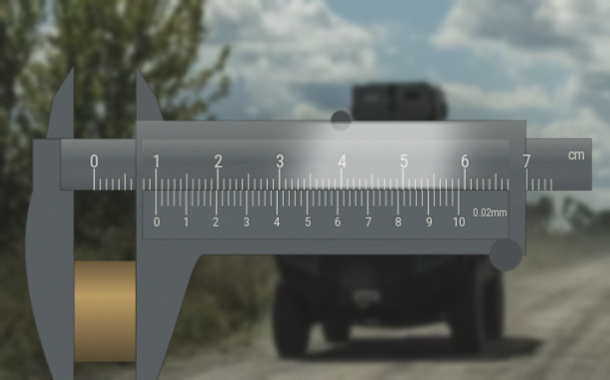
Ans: 10.0
